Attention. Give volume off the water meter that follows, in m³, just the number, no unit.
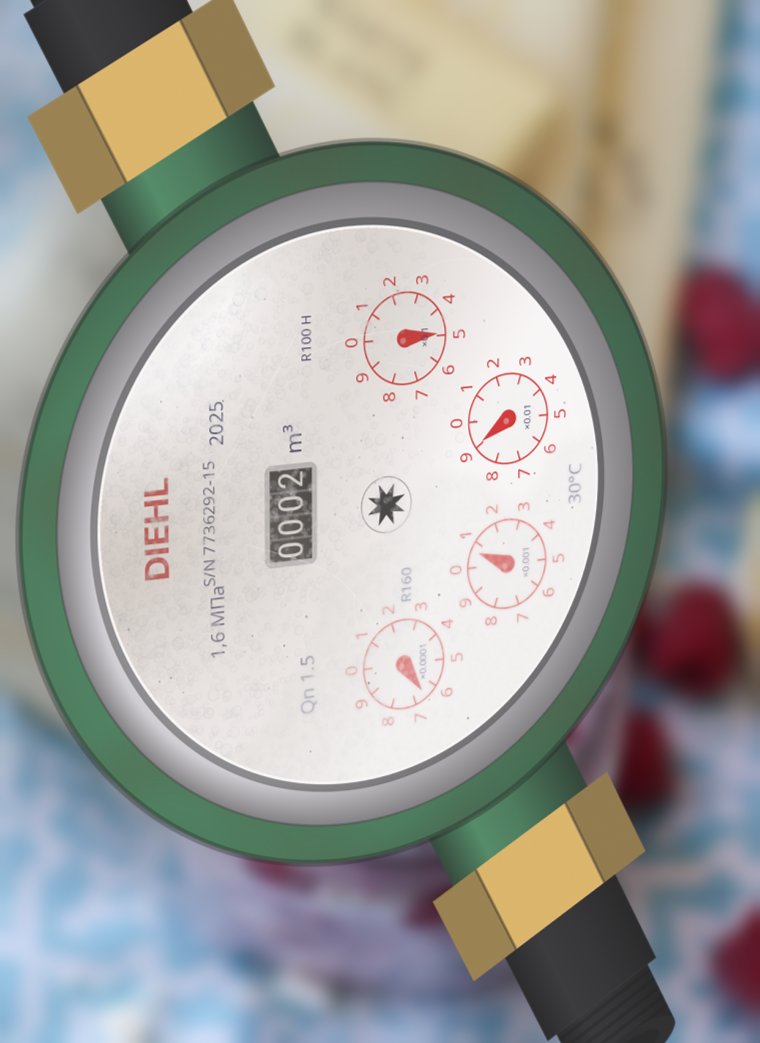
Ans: 2.4906
